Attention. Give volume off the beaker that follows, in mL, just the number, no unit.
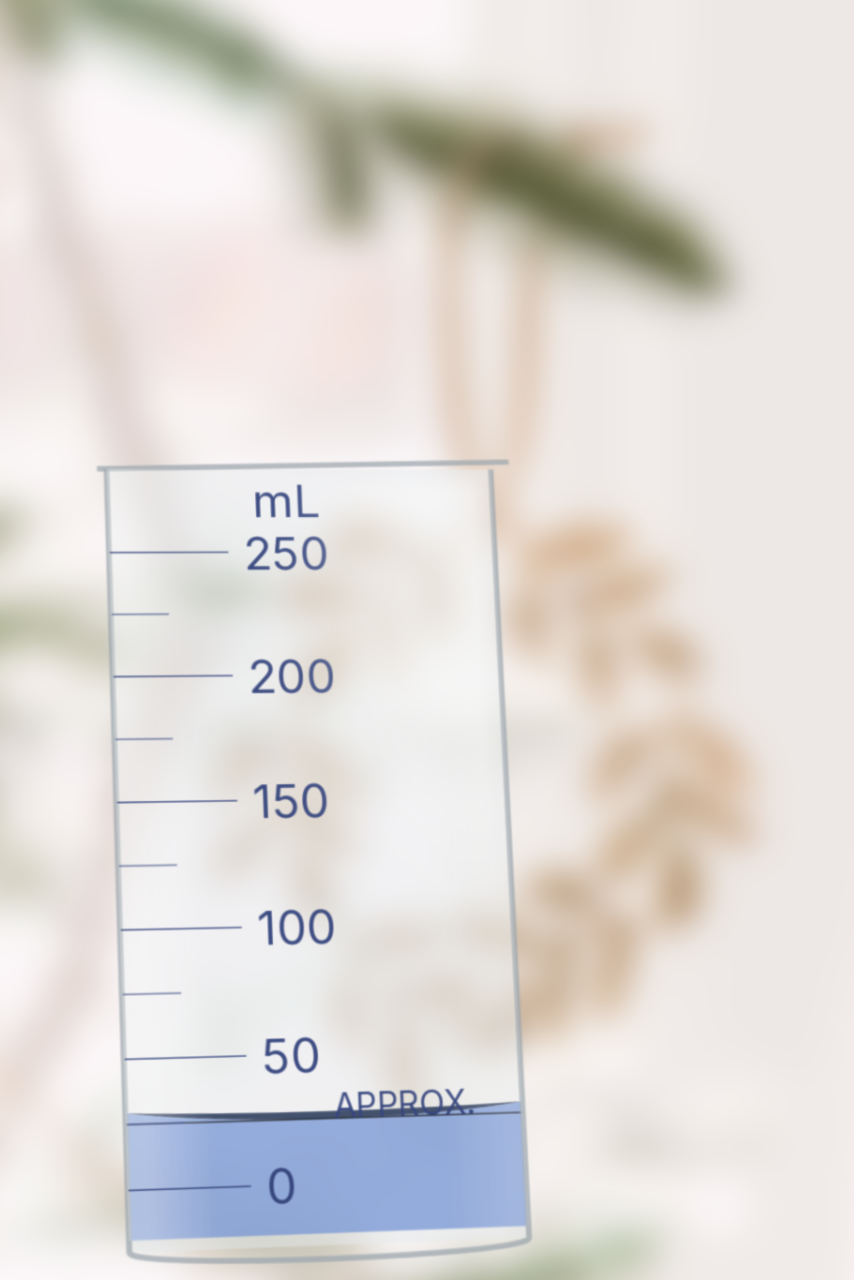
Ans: 25
